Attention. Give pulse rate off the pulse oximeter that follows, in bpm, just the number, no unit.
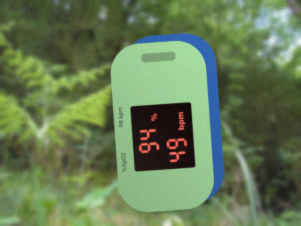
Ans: 49
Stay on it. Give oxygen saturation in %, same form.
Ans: 94
